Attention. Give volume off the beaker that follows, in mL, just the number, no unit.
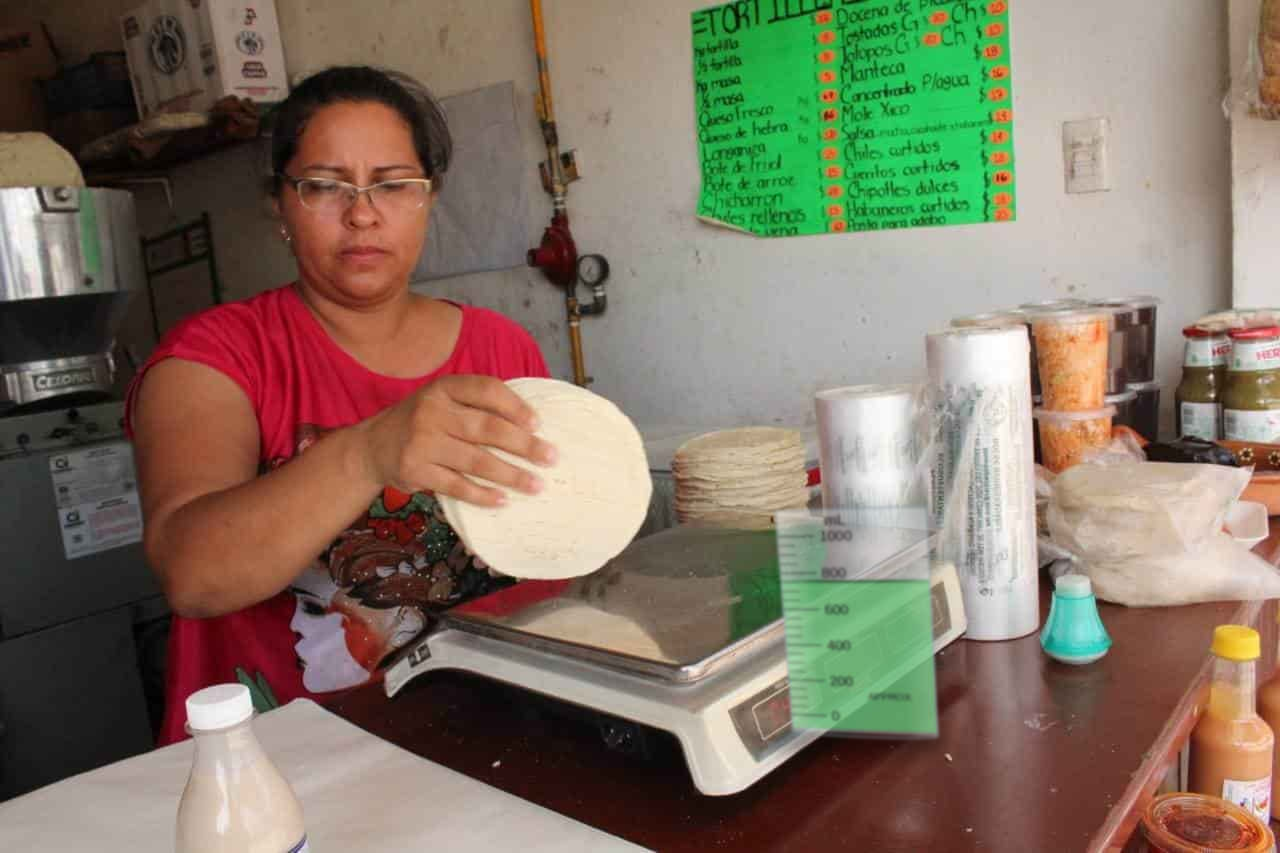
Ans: 750
